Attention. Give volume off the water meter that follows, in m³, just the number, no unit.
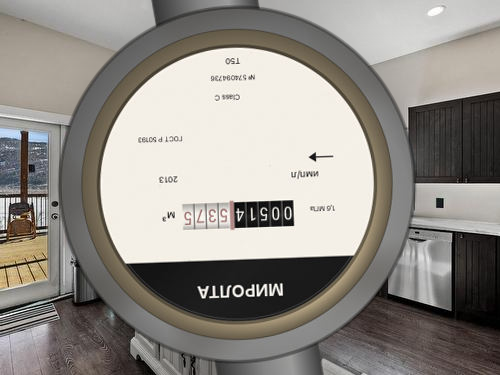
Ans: 514.5375
